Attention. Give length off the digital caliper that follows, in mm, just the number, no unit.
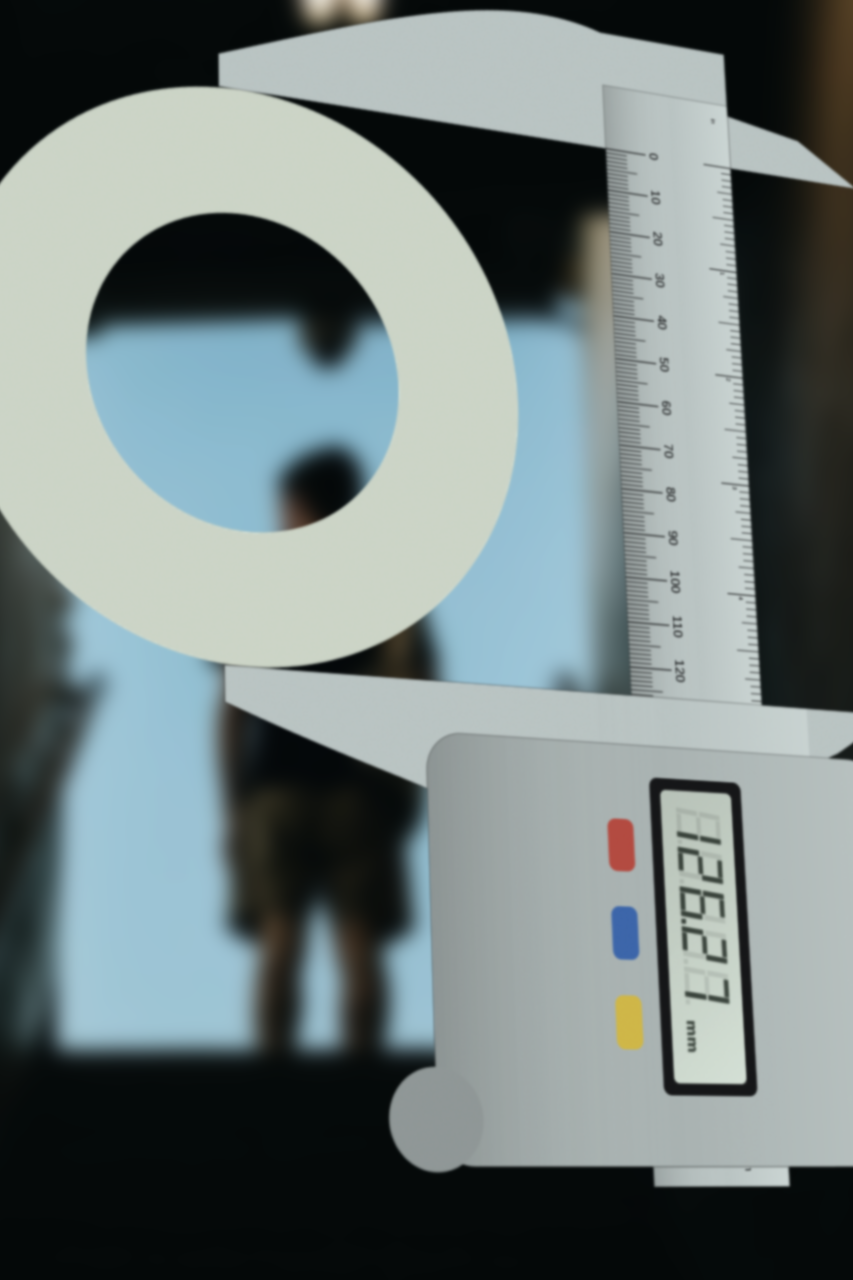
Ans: 126.27
